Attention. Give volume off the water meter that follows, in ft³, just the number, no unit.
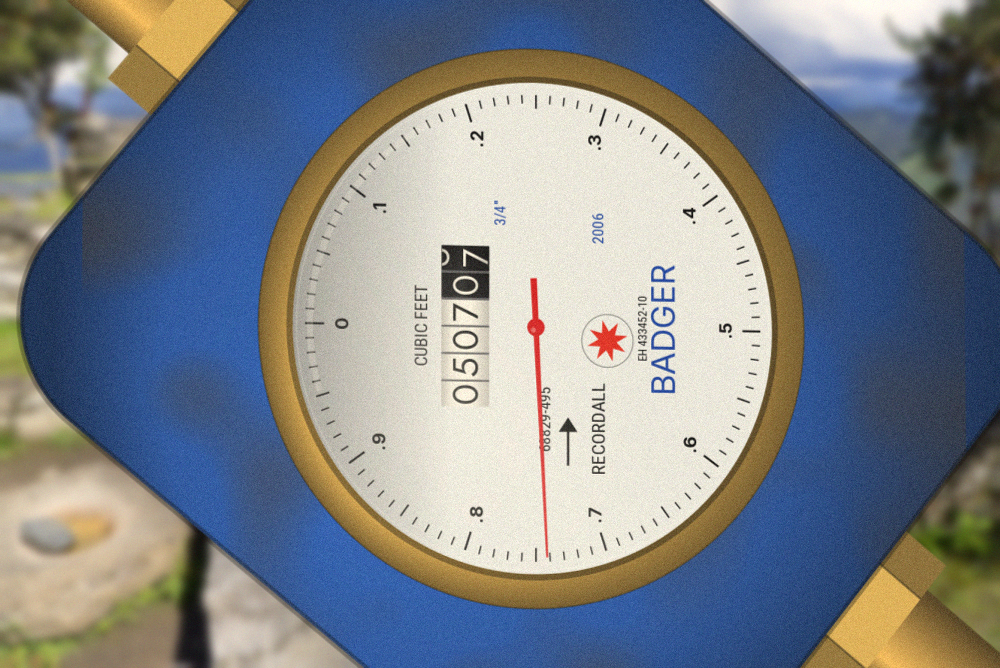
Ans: 50706.74
